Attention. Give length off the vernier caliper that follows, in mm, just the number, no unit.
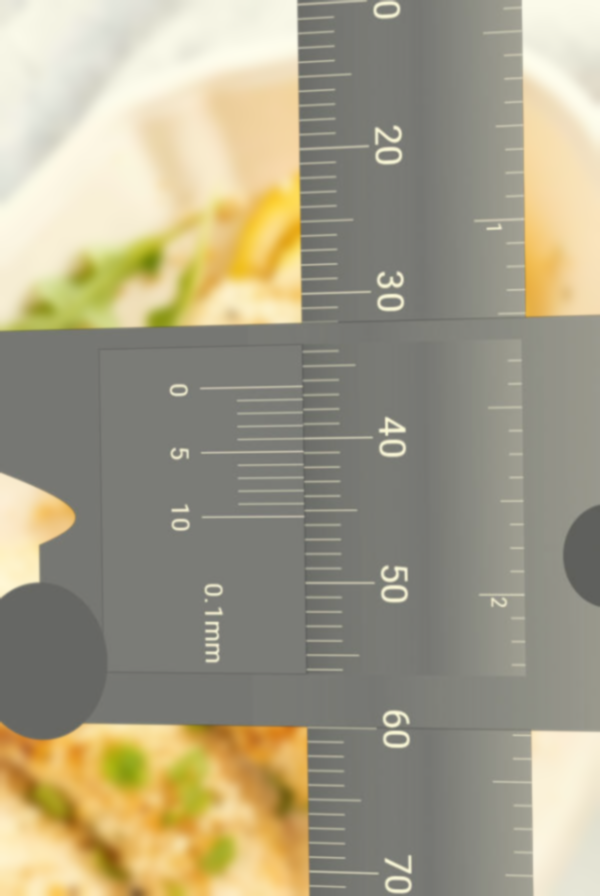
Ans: 36.4
